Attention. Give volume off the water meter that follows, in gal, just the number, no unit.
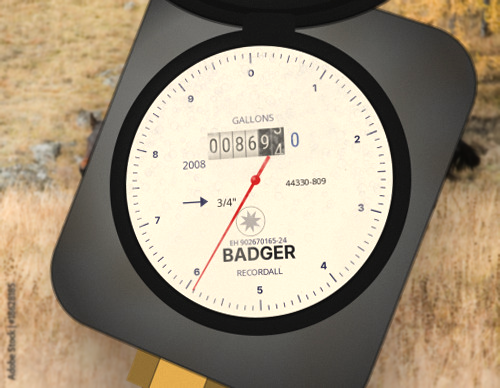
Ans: 86935.9
